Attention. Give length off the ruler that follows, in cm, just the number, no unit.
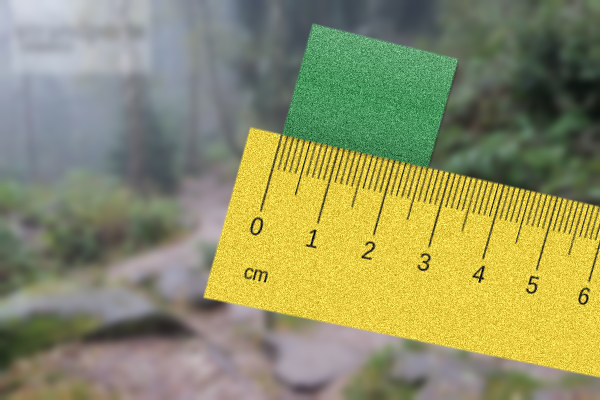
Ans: 2.6
